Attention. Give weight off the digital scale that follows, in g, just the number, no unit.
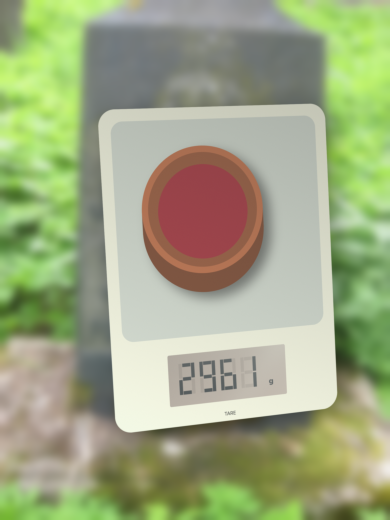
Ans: 2961
